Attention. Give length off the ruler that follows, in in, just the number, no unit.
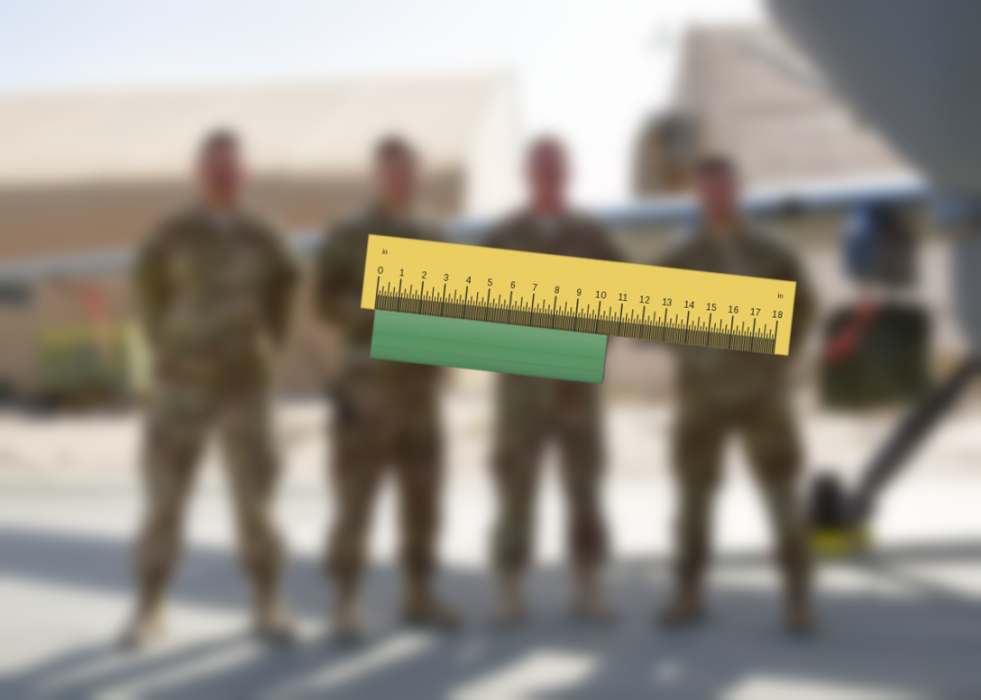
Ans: 10.5
